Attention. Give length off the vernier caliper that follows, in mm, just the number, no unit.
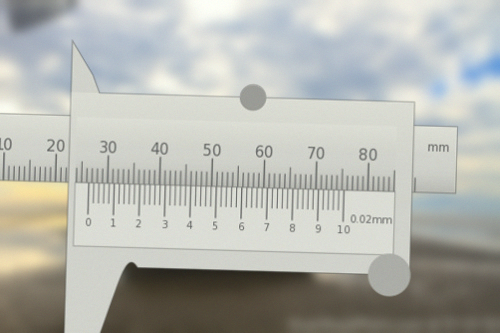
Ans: 26.4
